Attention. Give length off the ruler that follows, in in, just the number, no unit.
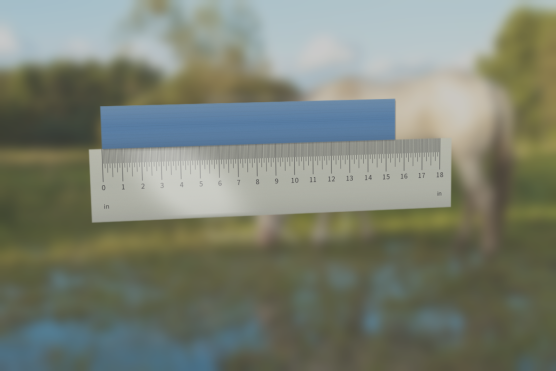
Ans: 15.5
